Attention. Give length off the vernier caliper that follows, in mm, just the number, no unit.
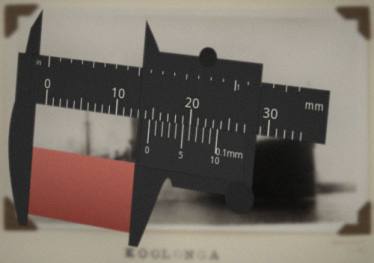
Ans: 14.6
